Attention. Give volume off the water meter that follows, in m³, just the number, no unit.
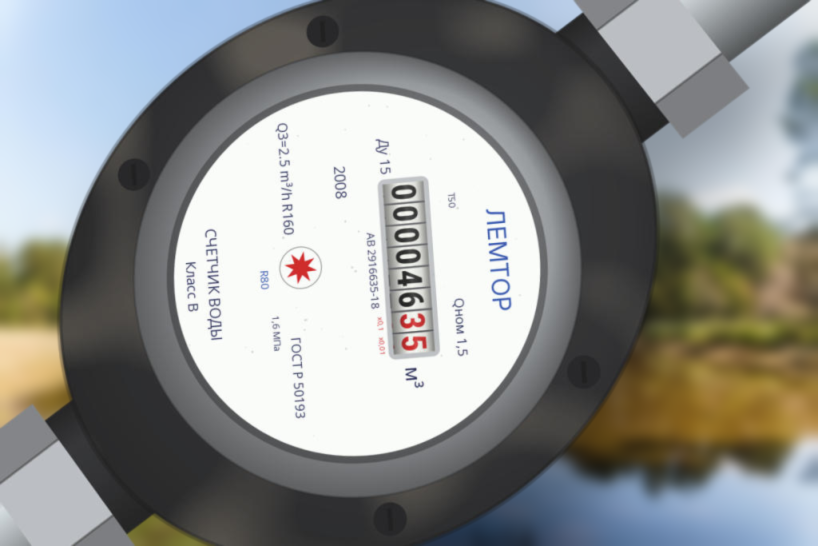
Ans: 46.35
